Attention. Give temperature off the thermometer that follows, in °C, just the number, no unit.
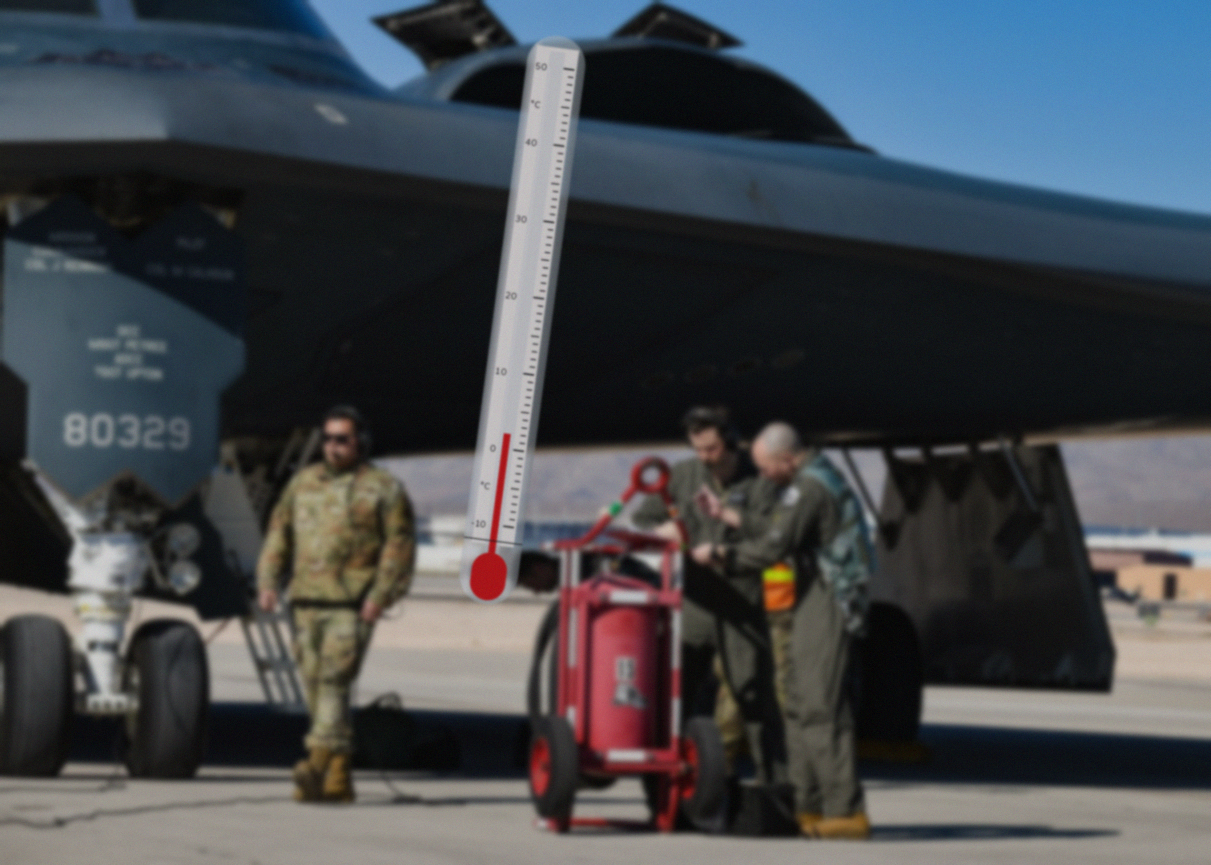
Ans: 2
